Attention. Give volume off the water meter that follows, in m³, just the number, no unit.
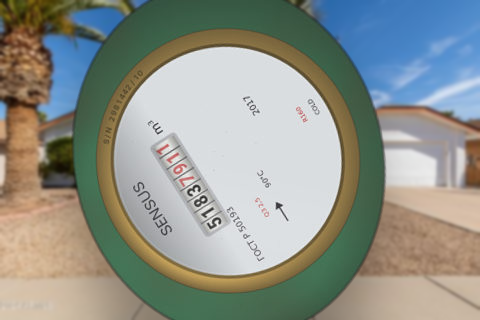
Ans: 5183.7911
